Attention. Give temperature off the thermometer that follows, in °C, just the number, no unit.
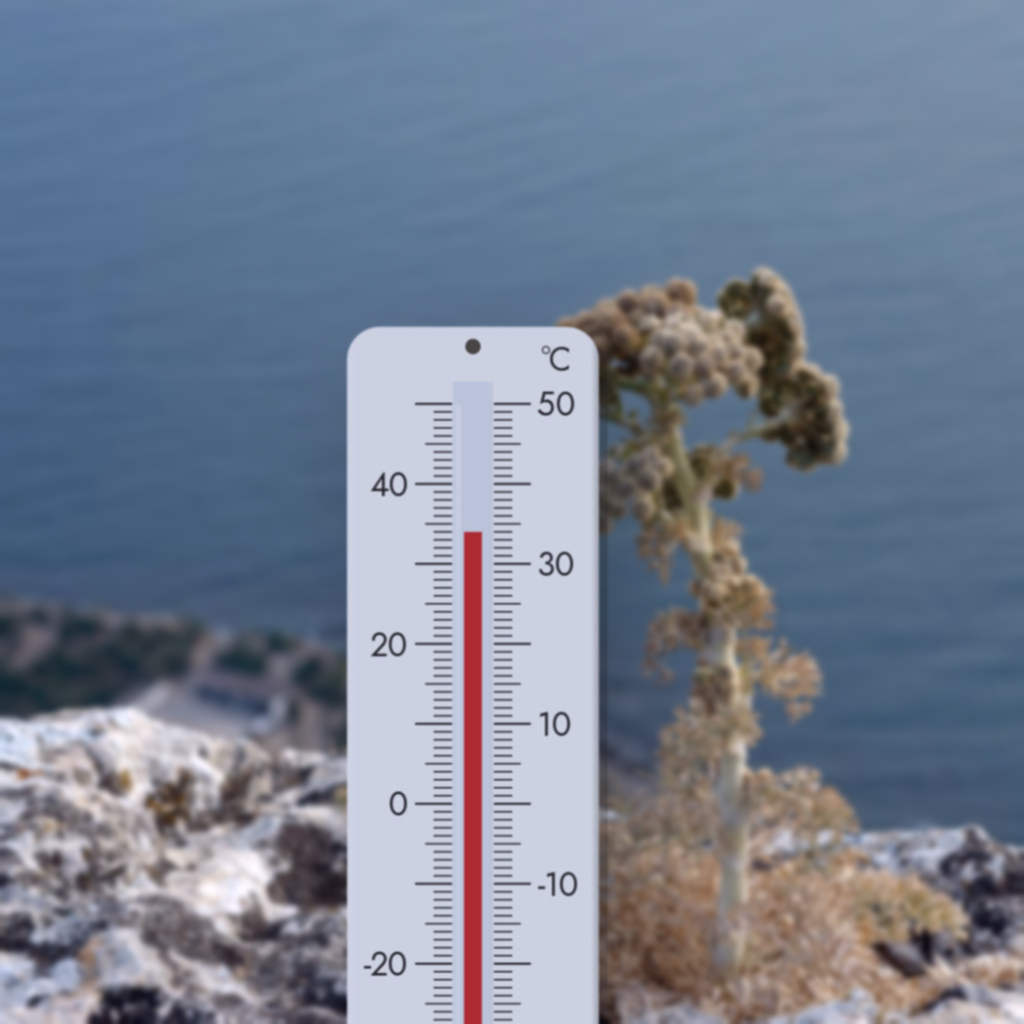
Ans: 34
